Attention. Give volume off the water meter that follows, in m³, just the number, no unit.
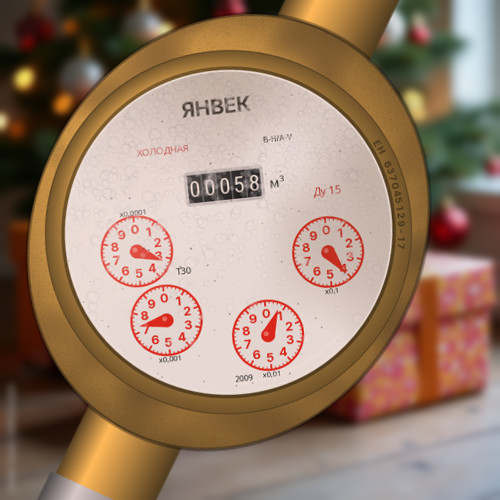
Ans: 58.4073
